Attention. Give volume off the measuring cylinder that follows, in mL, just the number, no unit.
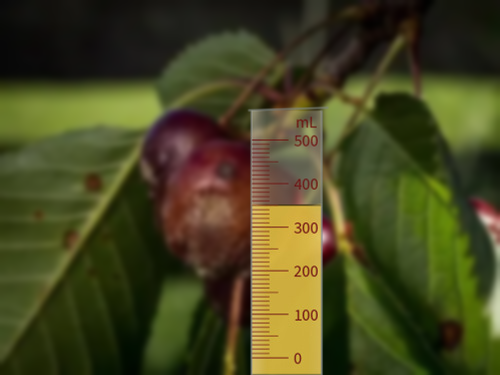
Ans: 350
